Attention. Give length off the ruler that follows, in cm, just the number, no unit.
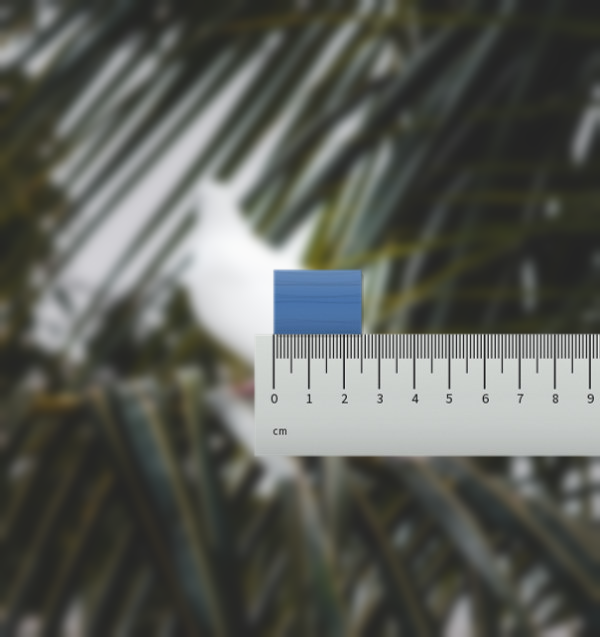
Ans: 2.5
